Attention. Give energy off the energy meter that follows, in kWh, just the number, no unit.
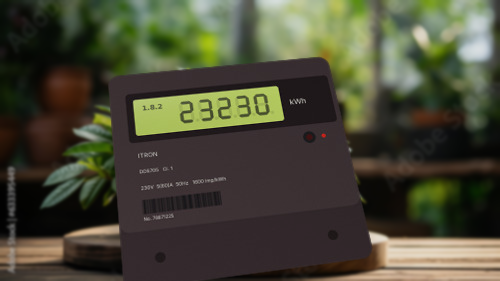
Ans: 23230
